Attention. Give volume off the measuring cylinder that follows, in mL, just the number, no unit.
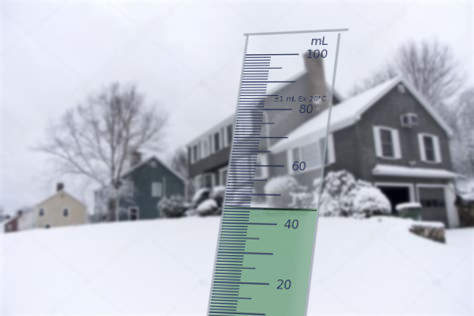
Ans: 45
